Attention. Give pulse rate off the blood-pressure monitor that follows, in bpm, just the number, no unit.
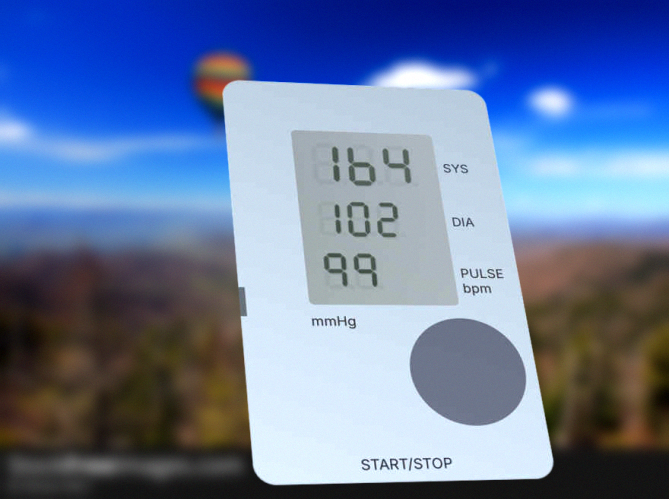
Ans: 99
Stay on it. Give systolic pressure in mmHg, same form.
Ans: 164
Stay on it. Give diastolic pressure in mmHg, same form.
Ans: 102
